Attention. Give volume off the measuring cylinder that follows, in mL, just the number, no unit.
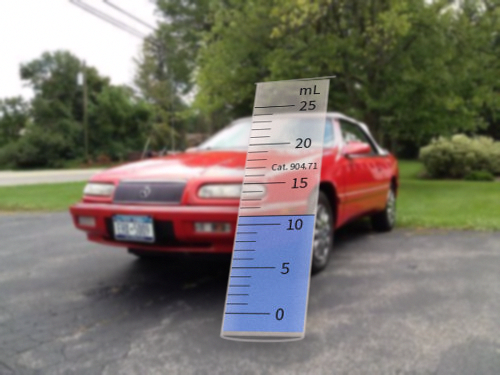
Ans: 11
